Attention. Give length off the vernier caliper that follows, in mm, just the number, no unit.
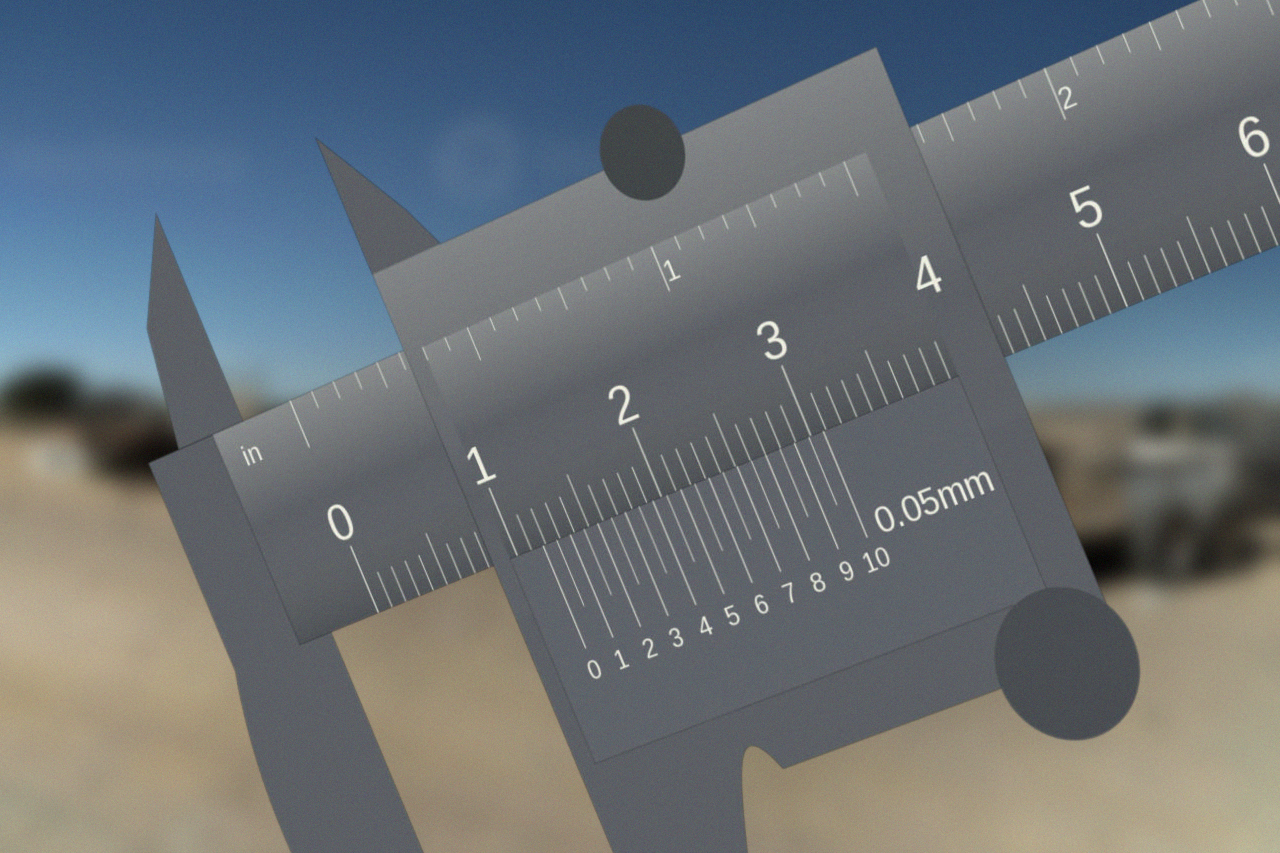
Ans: 11.8
